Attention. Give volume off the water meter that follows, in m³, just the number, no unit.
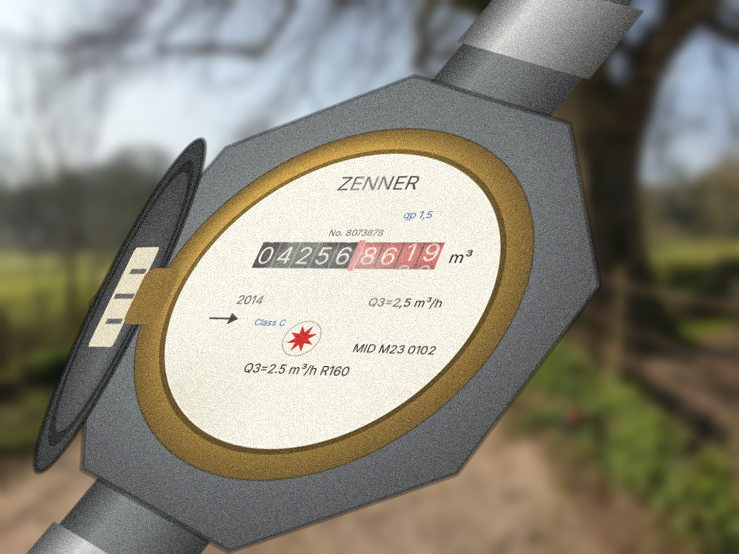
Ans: 4256.8619
